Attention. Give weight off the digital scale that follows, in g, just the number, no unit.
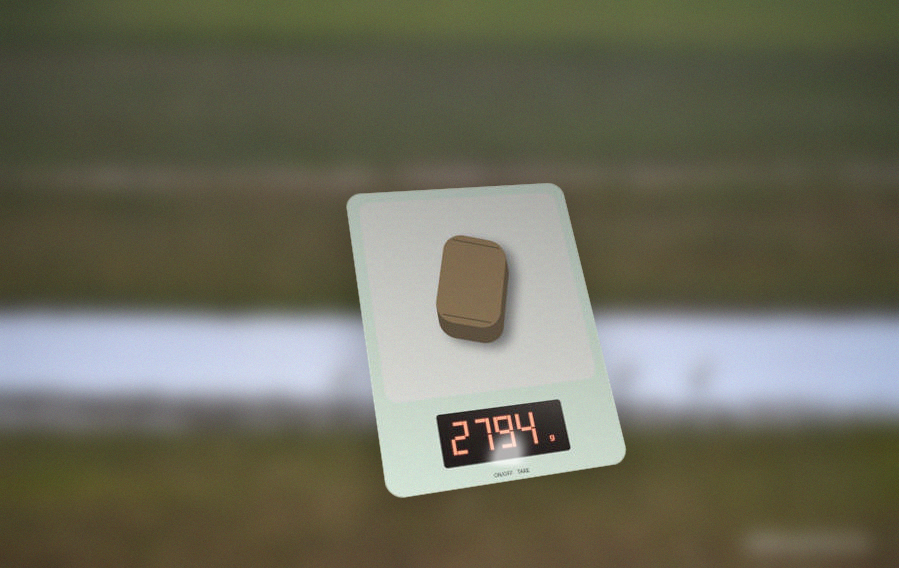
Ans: 2794
